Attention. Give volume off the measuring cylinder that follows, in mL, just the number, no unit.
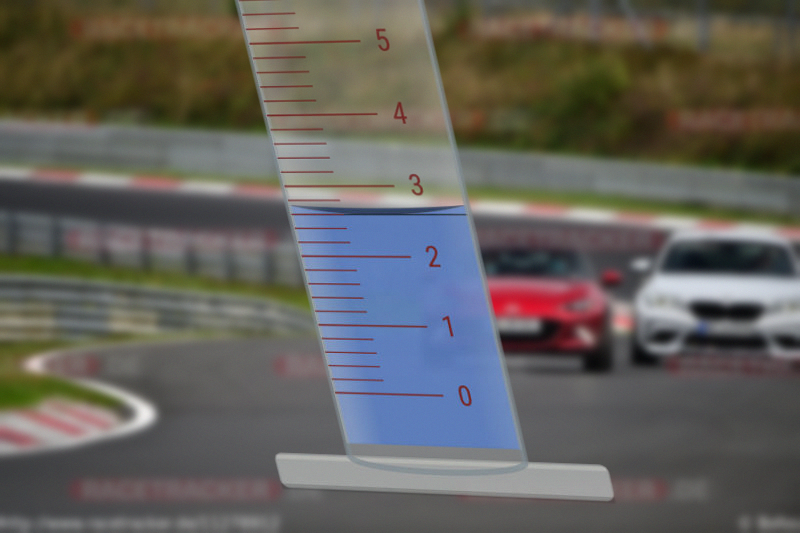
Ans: 2.6
